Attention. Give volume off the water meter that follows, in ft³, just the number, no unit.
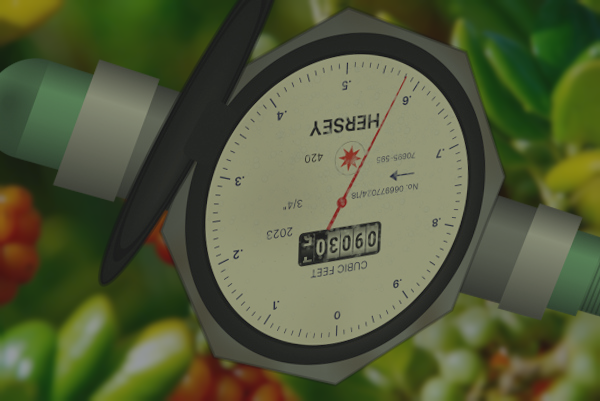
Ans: 90304.58
